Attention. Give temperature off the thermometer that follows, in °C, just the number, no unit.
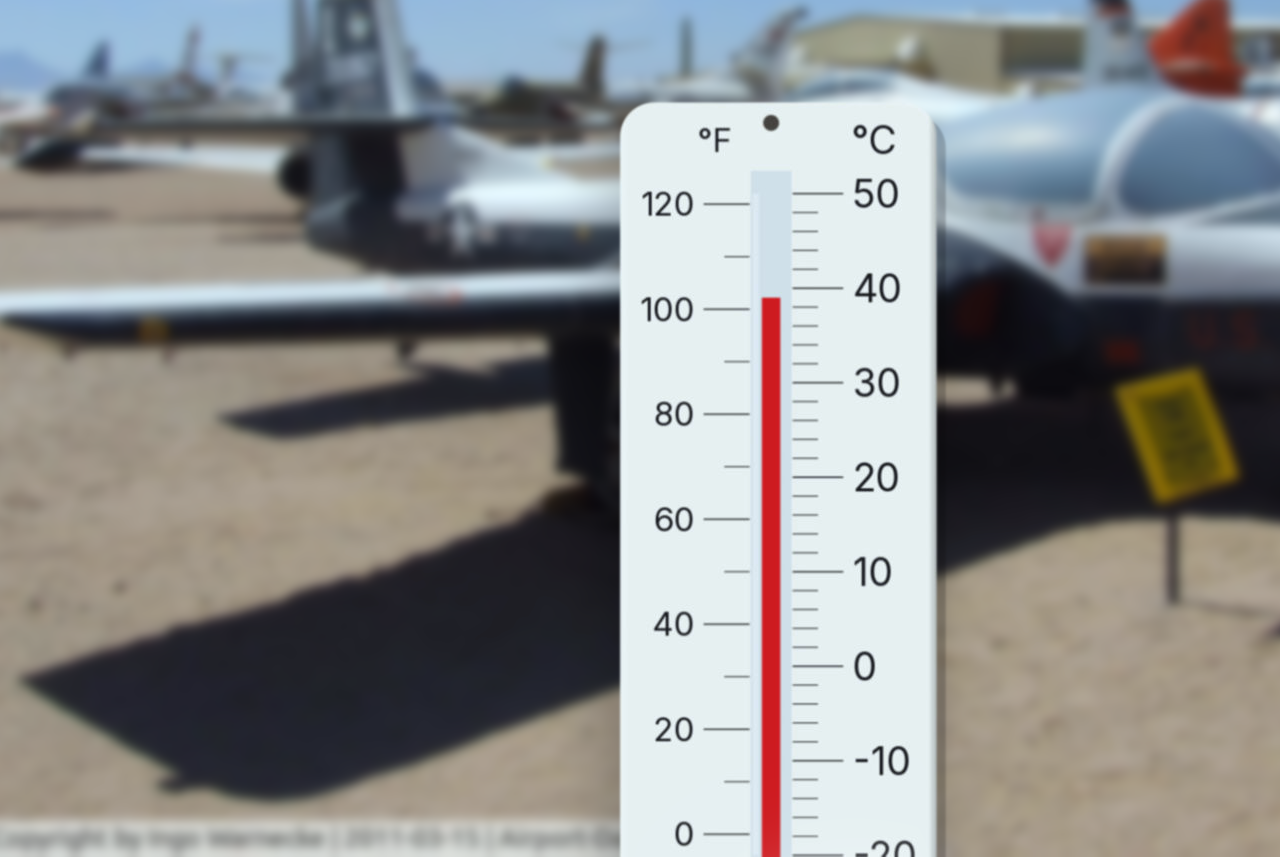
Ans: 39
